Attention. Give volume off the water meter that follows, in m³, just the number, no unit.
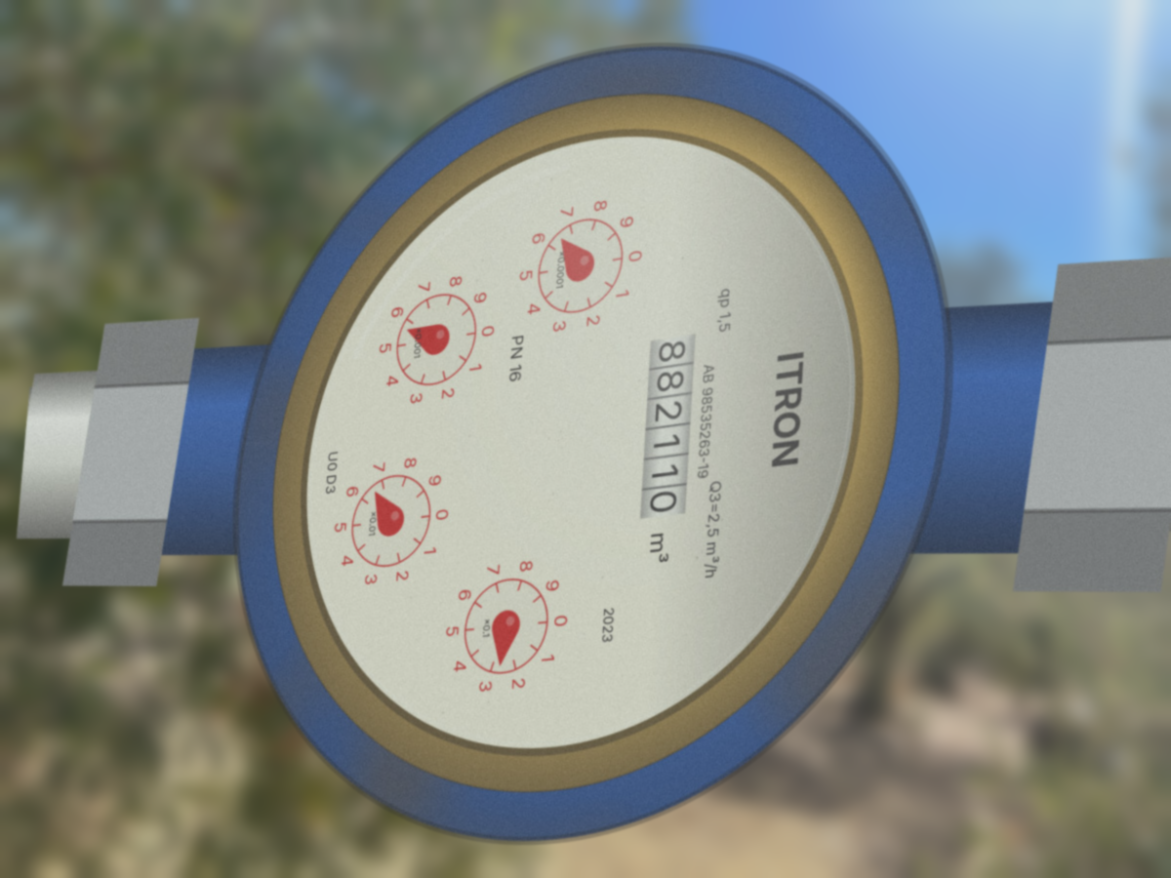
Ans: 882110.2656
